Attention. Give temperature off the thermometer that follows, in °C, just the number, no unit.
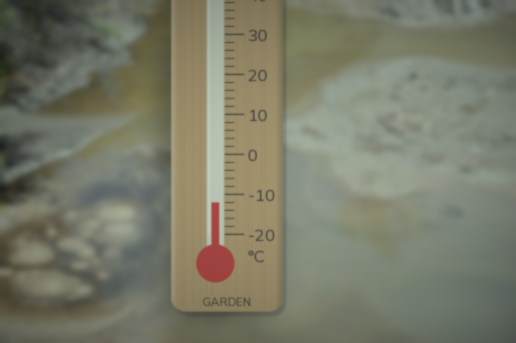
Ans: -12
